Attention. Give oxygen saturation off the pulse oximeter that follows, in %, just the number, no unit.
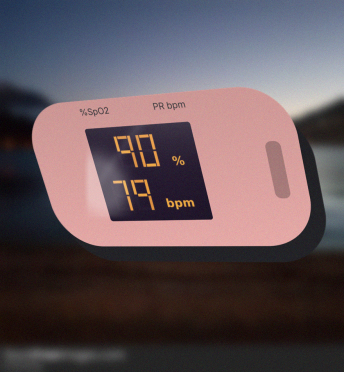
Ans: 90
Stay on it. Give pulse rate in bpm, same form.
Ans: 79
